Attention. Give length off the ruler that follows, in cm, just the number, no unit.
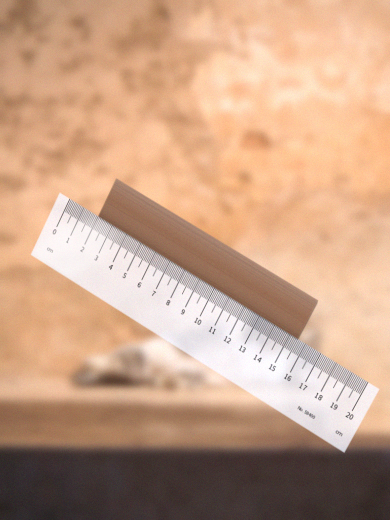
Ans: 13.5
